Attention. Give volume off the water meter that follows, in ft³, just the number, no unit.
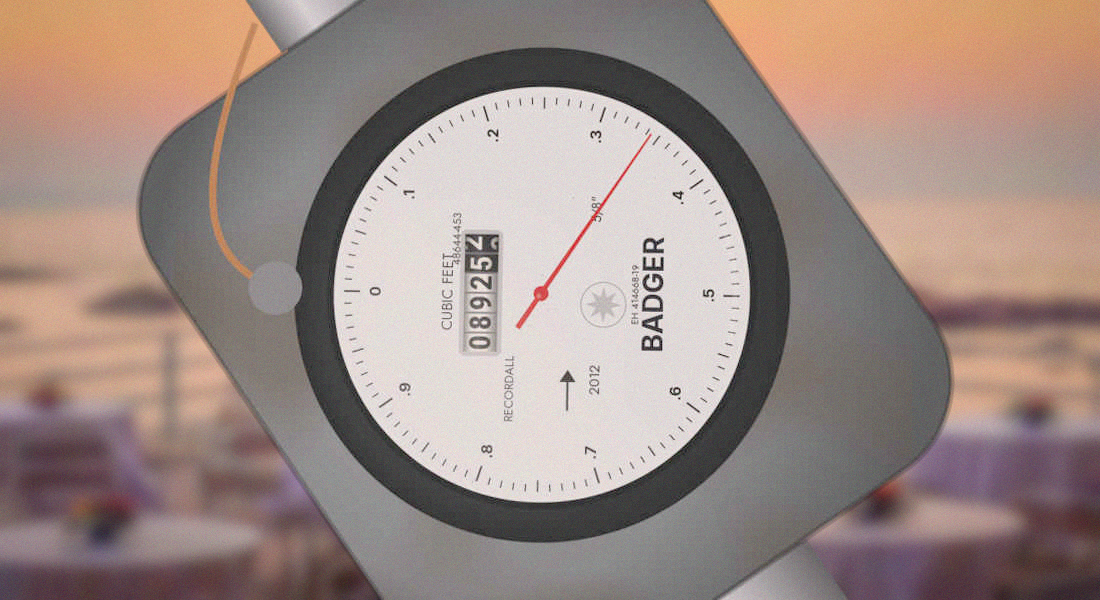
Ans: 89252.34
